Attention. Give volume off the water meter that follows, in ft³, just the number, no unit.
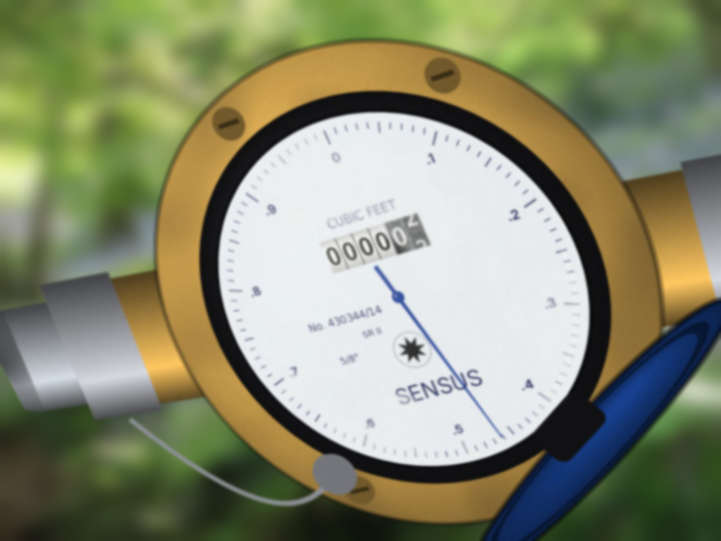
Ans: 2.46
